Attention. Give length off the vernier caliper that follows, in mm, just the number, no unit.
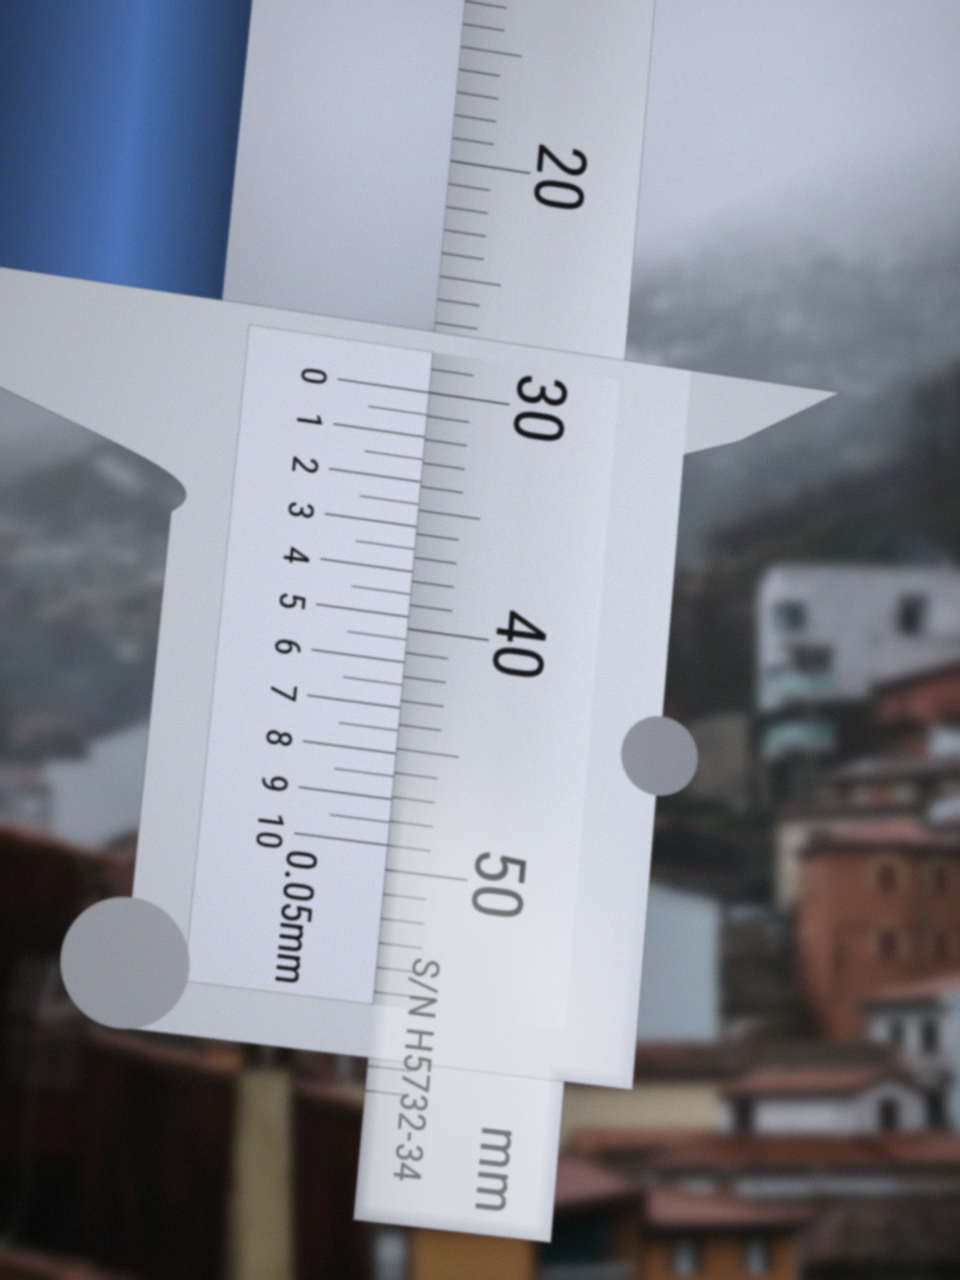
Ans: 30.0
